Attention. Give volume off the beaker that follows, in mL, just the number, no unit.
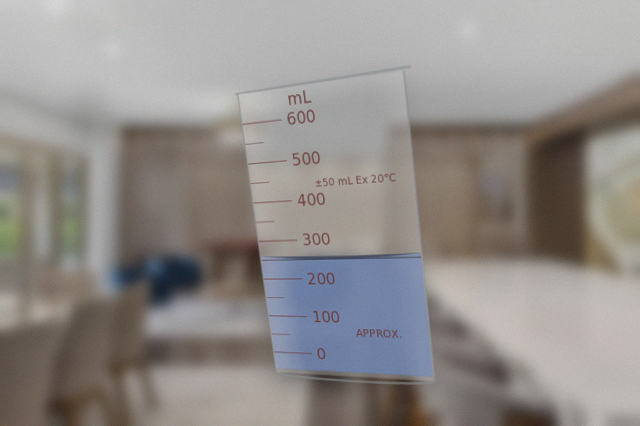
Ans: 250
